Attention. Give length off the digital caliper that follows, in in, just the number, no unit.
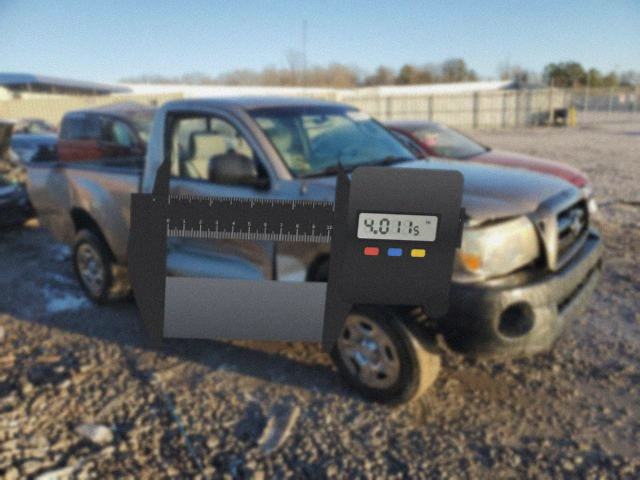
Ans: 4.0115
